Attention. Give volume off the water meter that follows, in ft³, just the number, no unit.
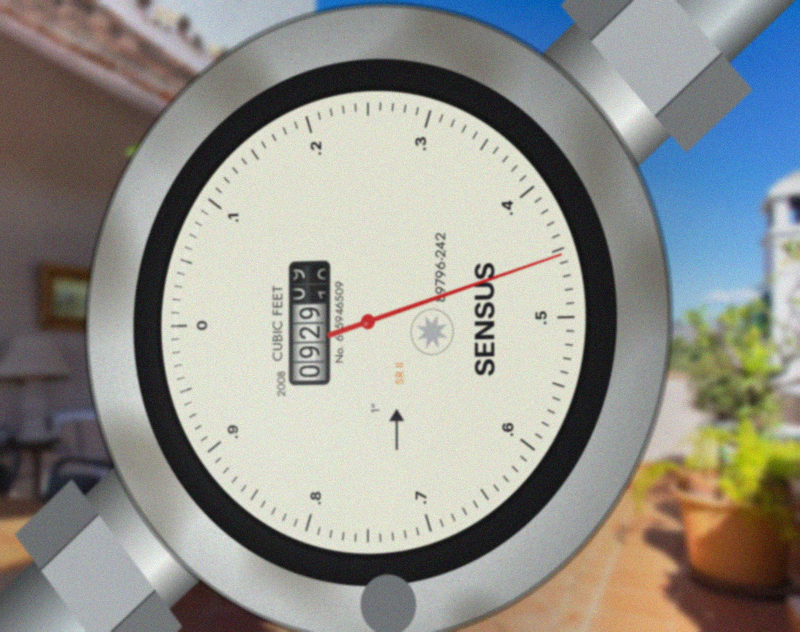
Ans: 92909.45
